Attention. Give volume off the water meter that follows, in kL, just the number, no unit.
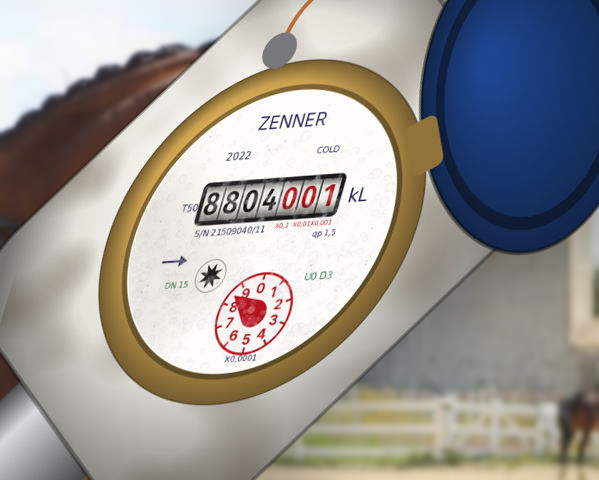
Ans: 8804.0018
